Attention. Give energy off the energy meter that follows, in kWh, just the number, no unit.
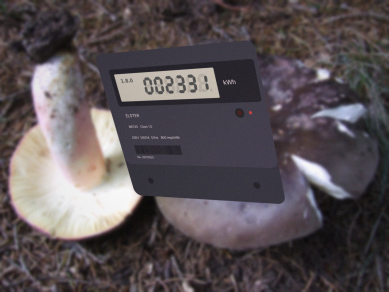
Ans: 2331
